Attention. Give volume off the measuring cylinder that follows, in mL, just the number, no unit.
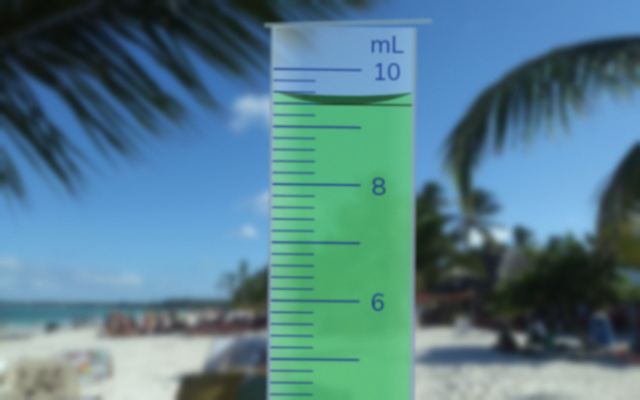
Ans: 9.4
